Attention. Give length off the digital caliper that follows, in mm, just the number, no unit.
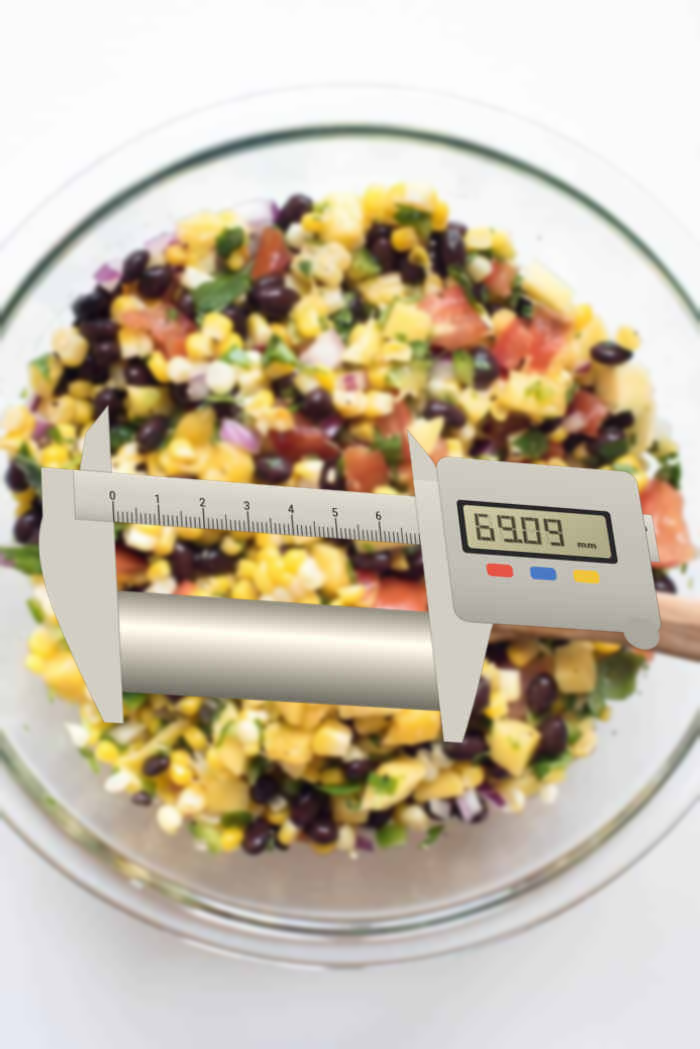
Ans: 69.09
